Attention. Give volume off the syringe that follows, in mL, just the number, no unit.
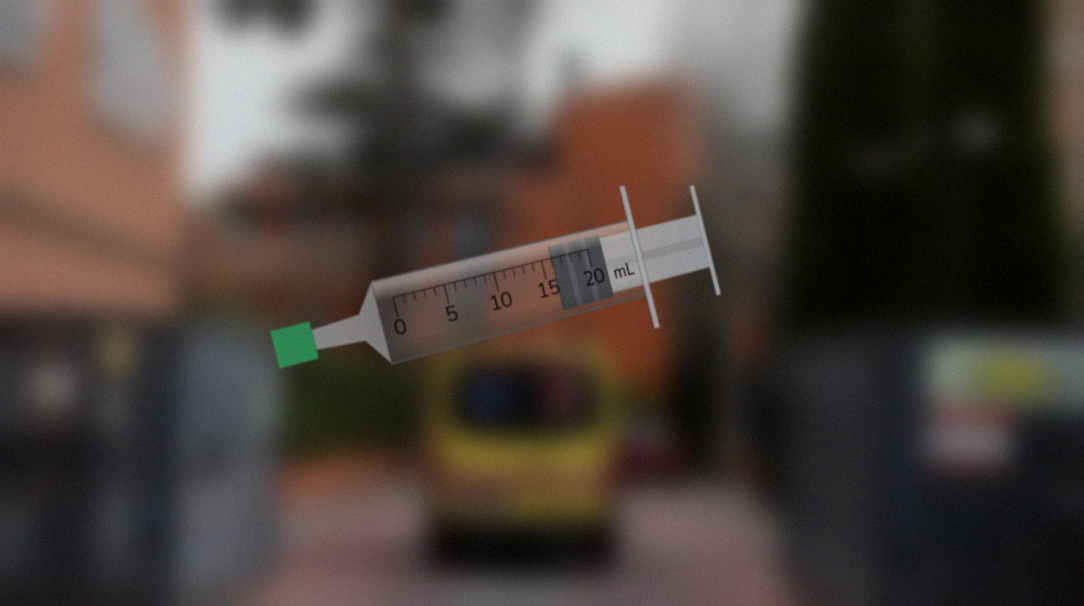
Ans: 16
